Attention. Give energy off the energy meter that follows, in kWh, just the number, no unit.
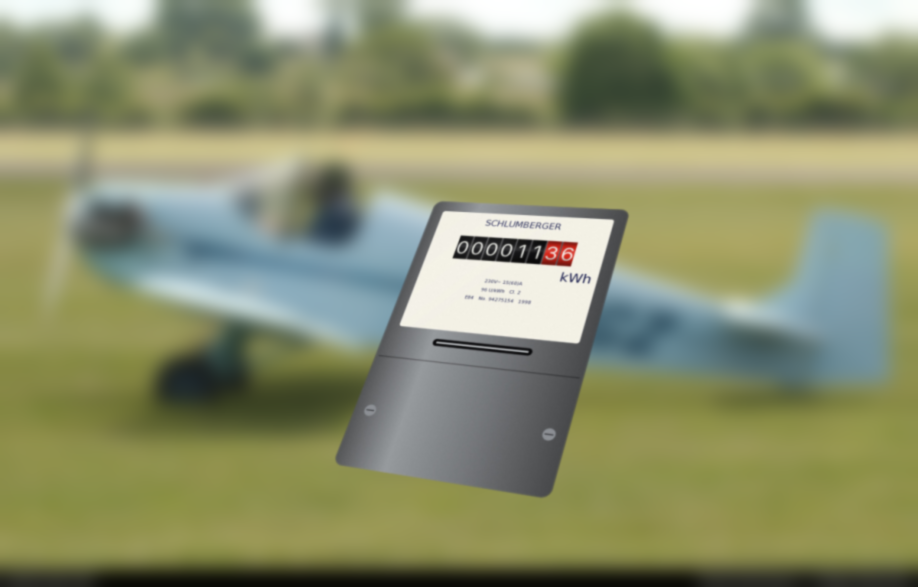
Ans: 11.36
